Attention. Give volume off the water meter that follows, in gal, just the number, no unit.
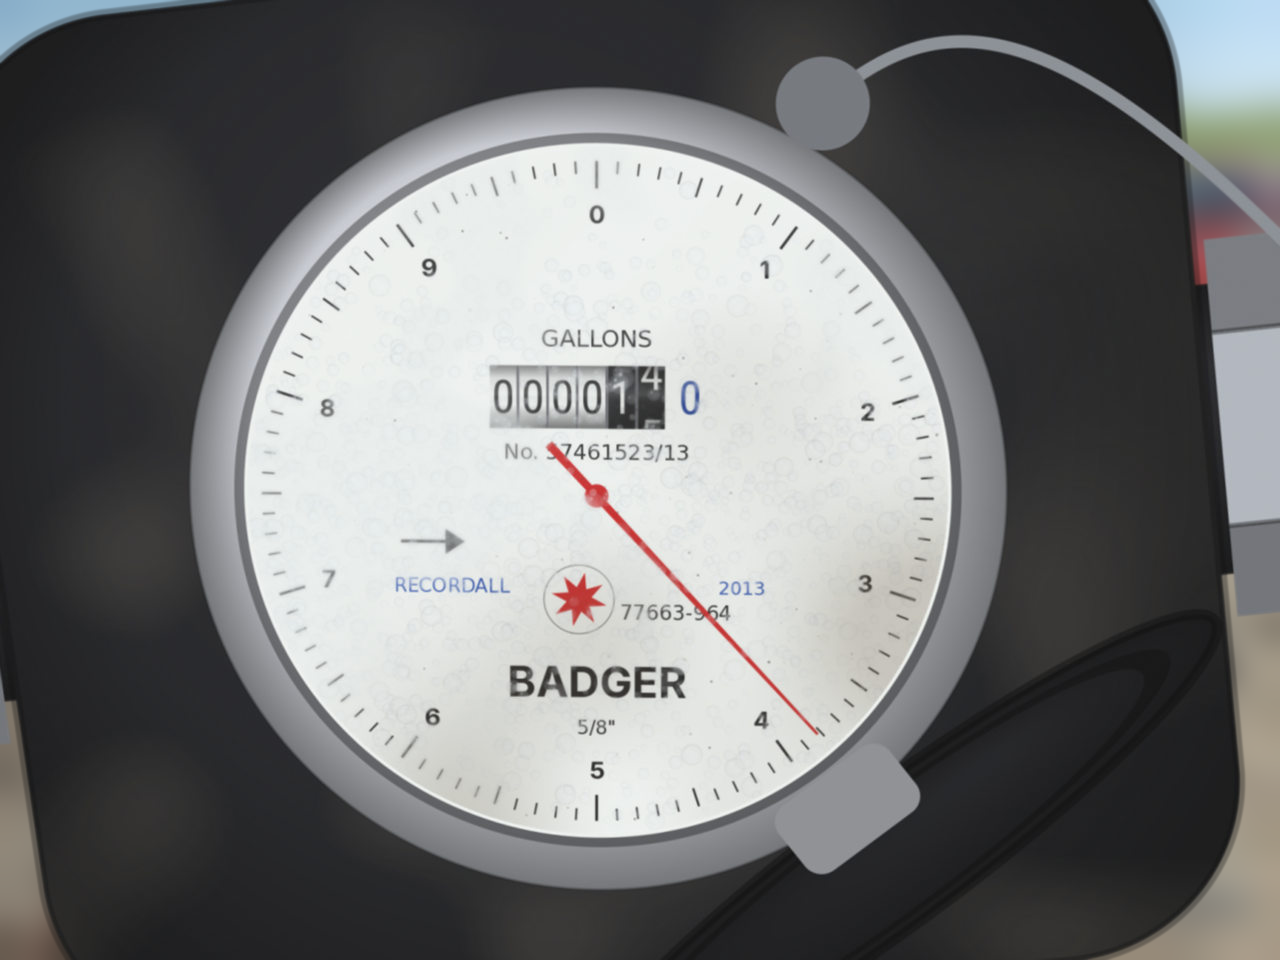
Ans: 143.8
